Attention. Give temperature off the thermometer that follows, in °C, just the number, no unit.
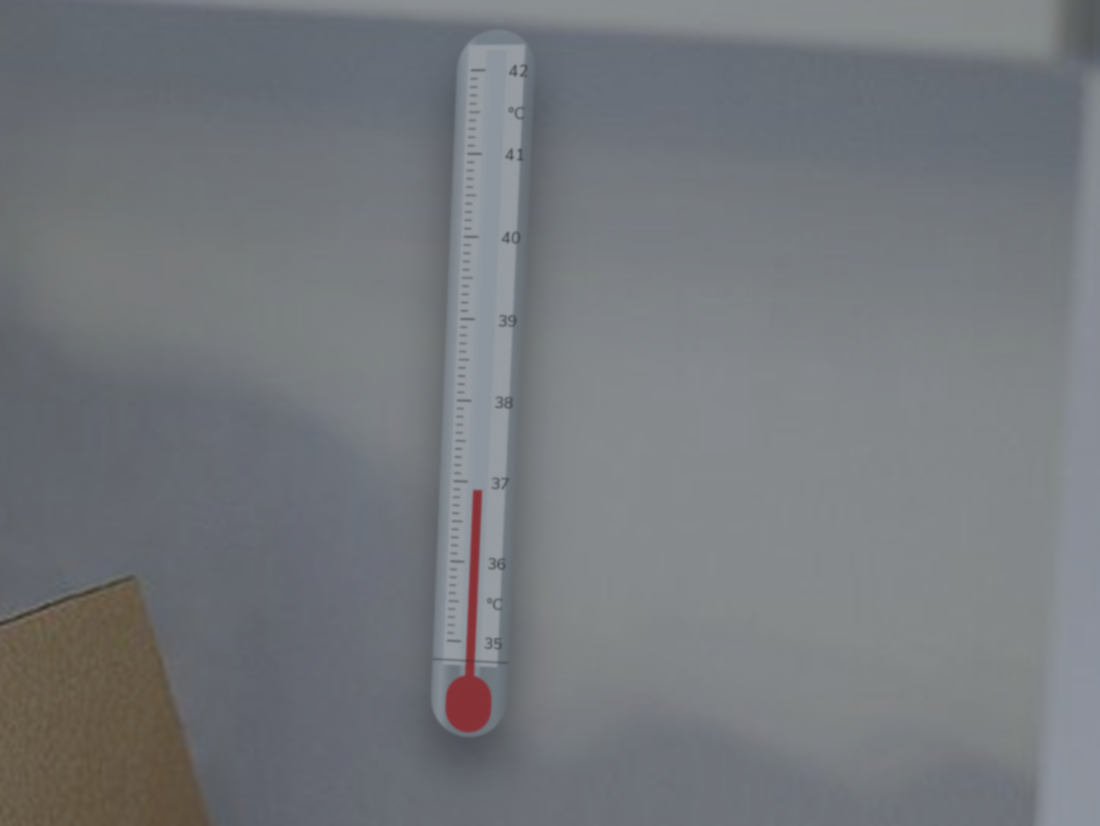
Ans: 36.9
